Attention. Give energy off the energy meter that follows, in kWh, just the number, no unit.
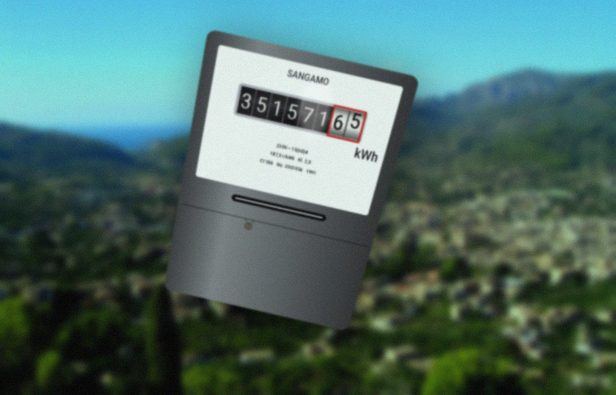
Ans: 351571.65
